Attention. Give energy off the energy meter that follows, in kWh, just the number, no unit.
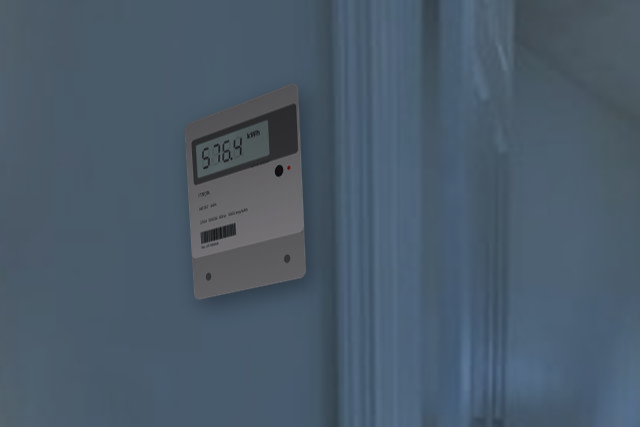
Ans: 576.4
